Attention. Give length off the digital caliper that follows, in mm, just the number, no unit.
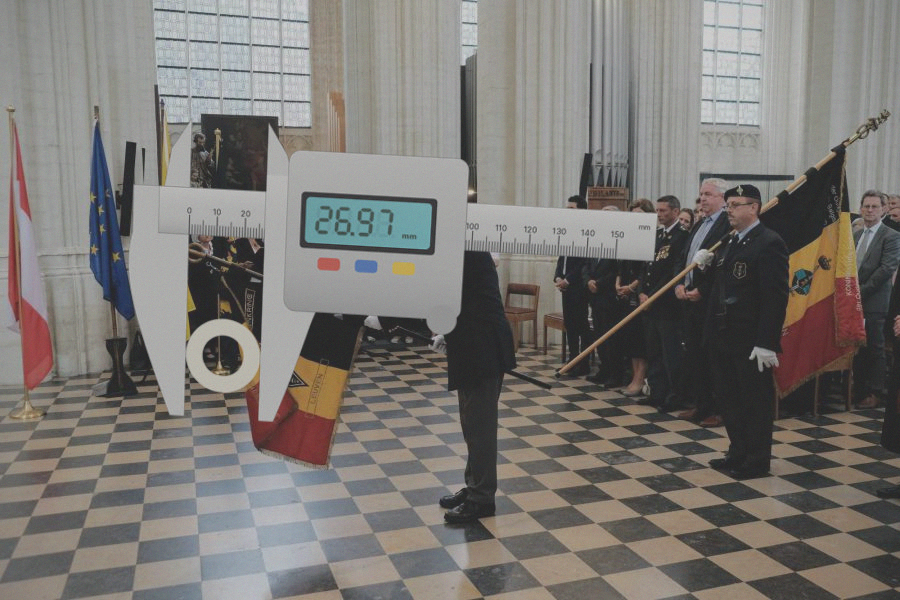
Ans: 26.97
